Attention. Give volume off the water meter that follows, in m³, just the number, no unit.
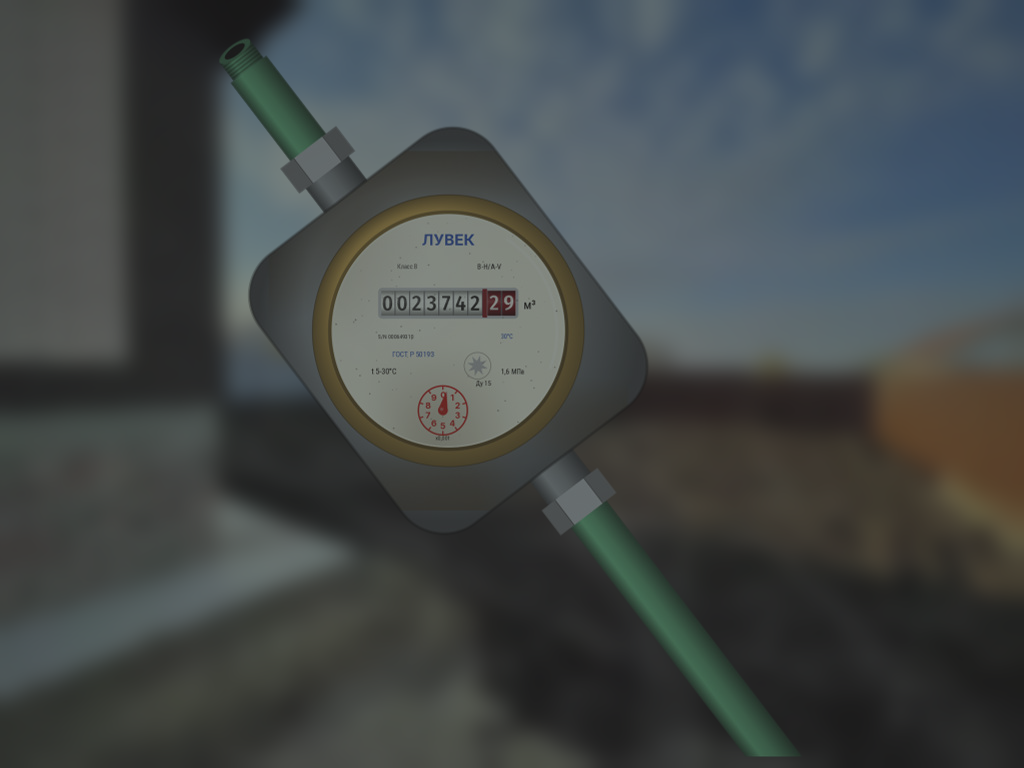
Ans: 23742.290
